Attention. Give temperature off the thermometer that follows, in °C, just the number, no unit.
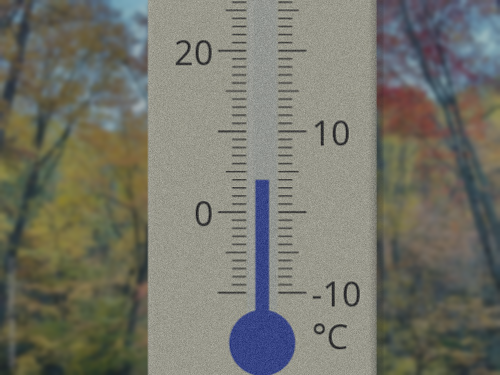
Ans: 4
